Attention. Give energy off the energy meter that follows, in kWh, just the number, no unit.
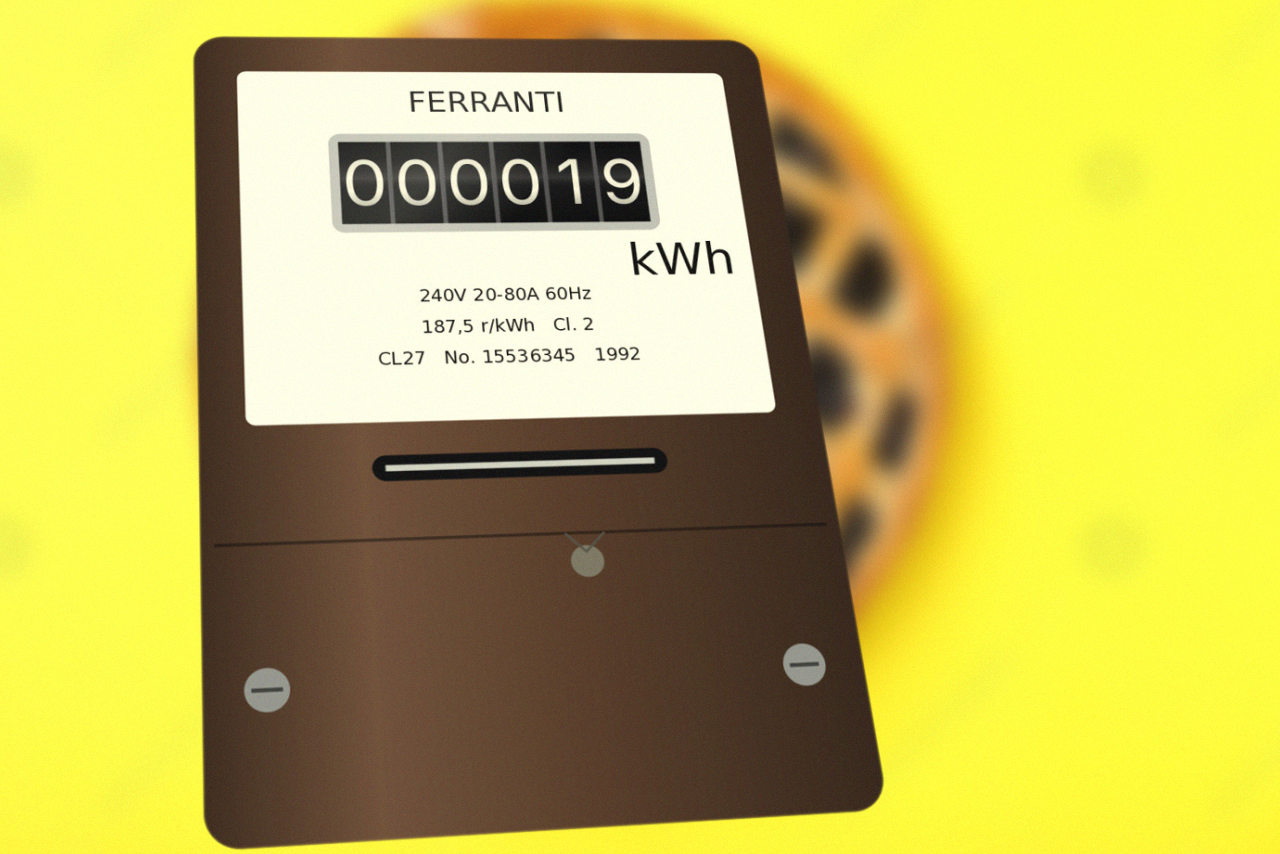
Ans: 19
